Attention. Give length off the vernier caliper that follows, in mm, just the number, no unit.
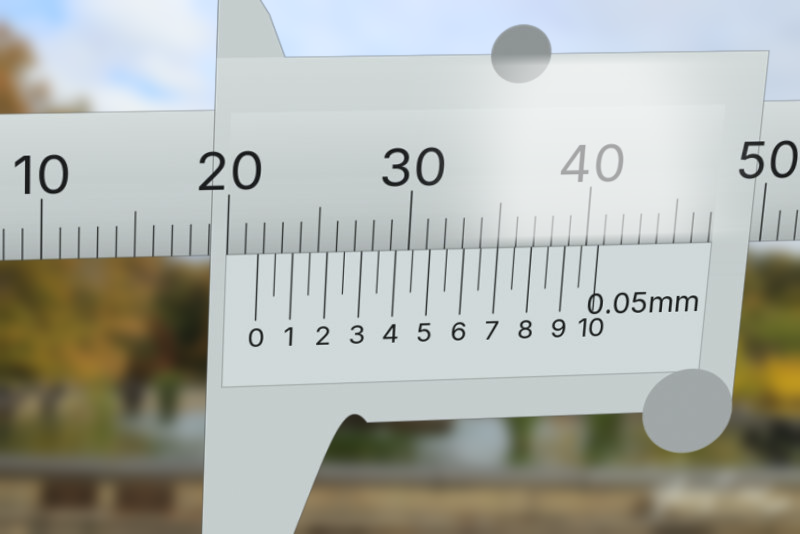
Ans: 21.7
